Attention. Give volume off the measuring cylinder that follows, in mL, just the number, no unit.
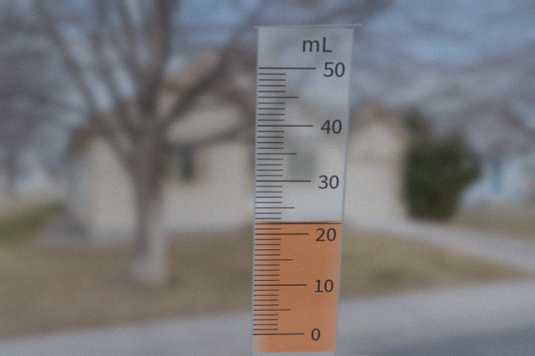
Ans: 22
